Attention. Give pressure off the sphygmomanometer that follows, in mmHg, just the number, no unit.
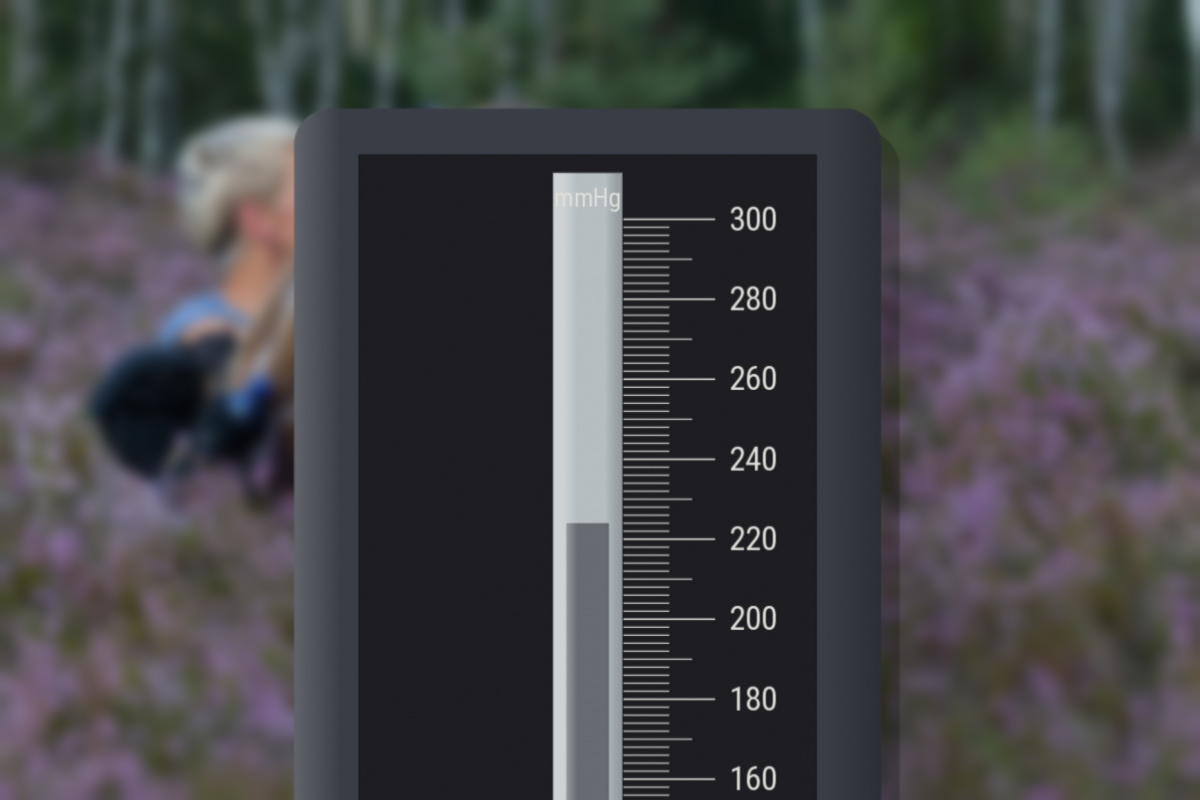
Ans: 224
